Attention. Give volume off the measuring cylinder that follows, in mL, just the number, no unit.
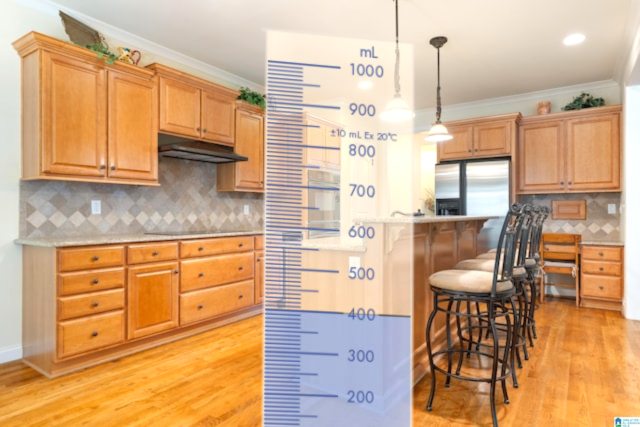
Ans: 400
